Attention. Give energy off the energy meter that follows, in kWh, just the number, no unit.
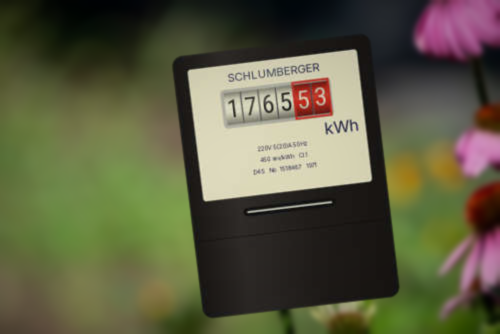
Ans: 1765.53
